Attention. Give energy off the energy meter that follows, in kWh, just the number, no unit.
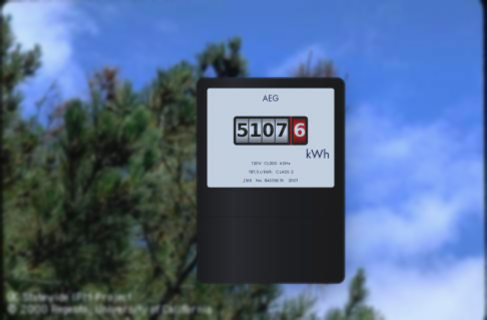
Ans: 5107.6
